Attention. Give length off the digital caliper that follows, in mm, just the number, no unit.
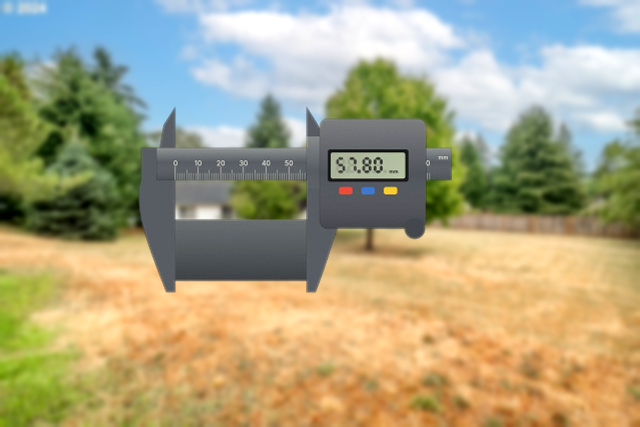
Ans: 57.80
